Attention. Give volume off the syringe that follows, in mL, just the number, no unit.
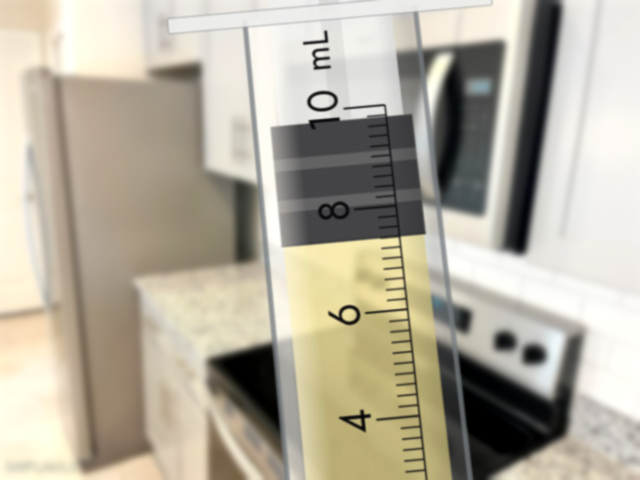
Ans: 7.4
